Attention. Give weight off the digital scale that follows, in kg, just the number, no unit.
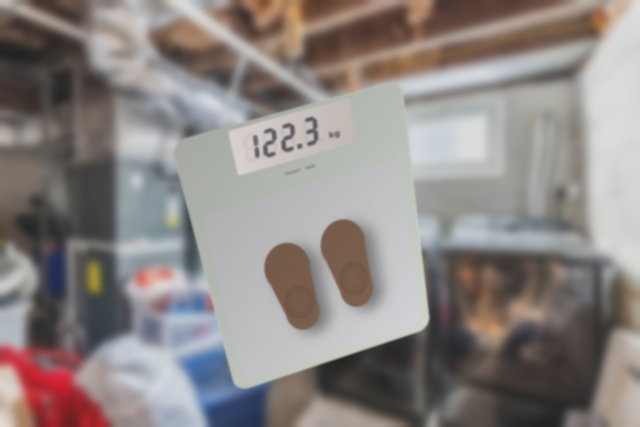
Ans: 122.3
